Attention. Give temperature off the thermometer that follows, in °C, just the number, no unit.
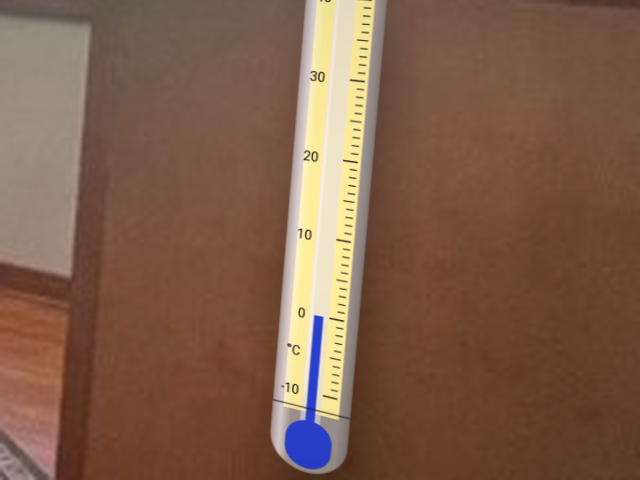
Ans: 0
